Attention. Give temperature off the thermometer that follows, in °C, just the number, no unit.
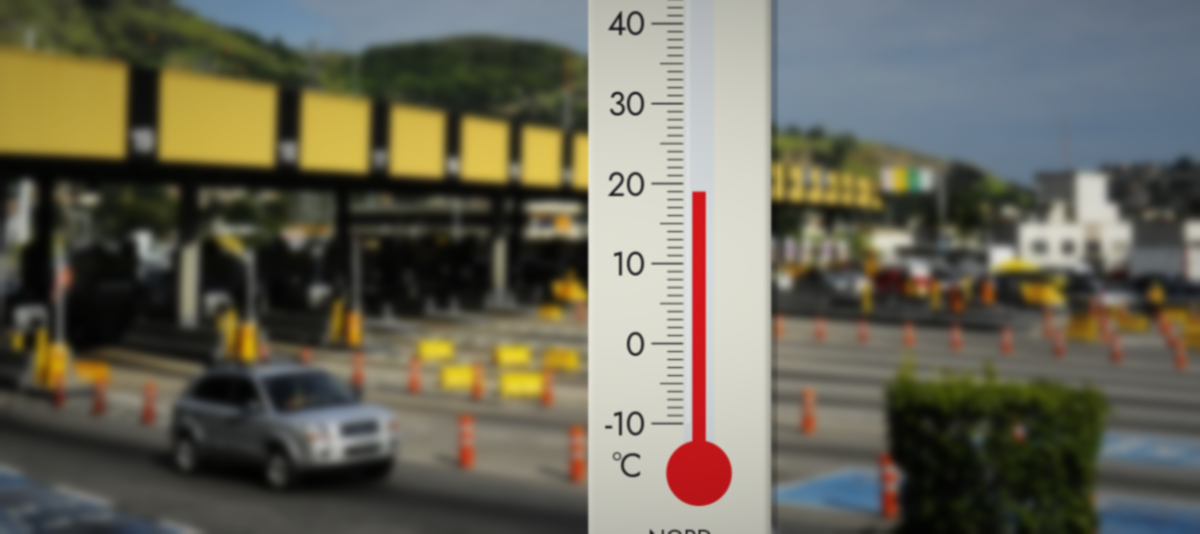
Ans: 19
